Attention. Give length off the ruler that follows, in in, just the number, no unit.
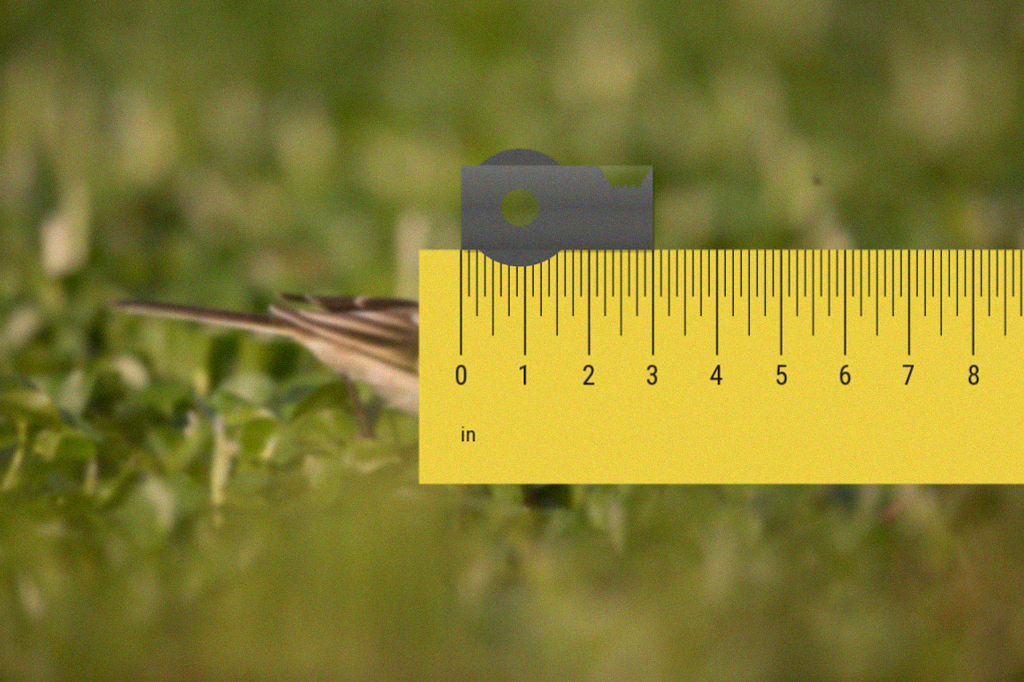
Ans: 3
